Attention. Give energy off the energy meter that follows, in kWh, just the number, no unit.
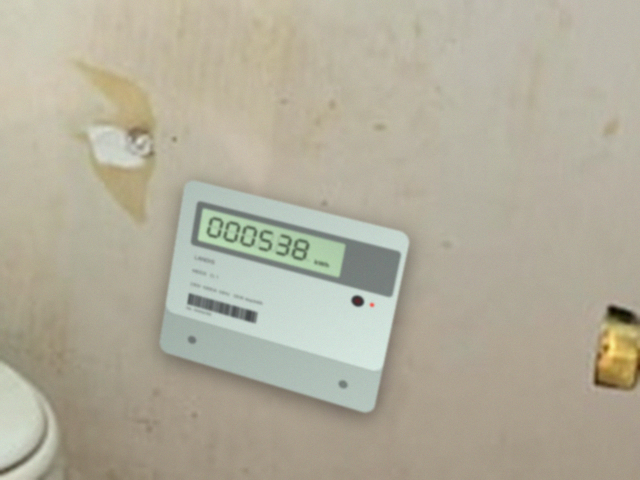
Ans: 538
